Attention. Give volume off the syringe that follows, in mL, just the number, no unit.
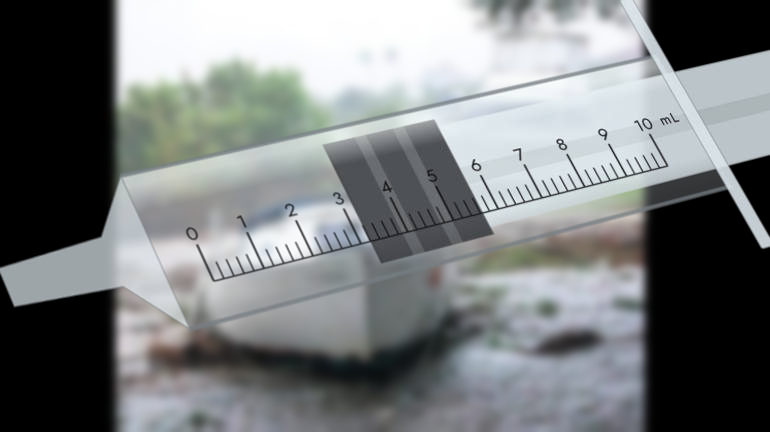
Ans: 3.2
